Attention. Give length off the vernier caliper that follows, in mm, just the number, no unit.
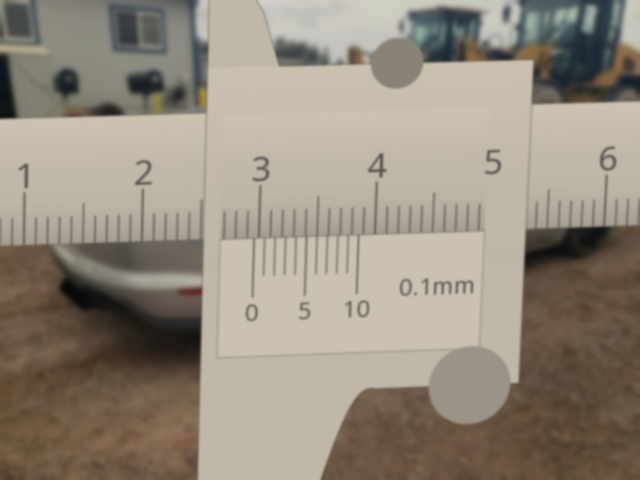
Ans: 29.6
